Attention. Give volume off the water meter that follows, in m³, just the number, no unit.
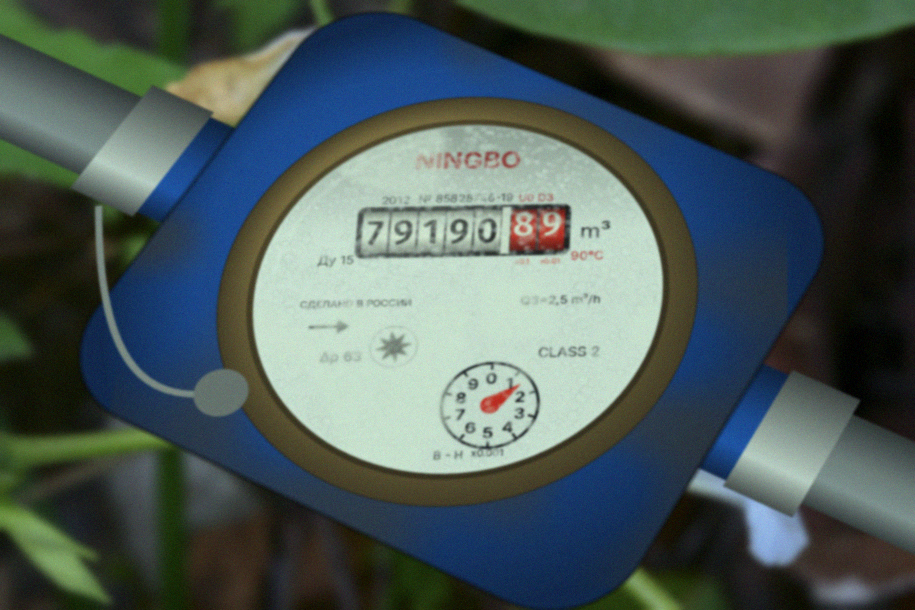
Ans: 79190.891
